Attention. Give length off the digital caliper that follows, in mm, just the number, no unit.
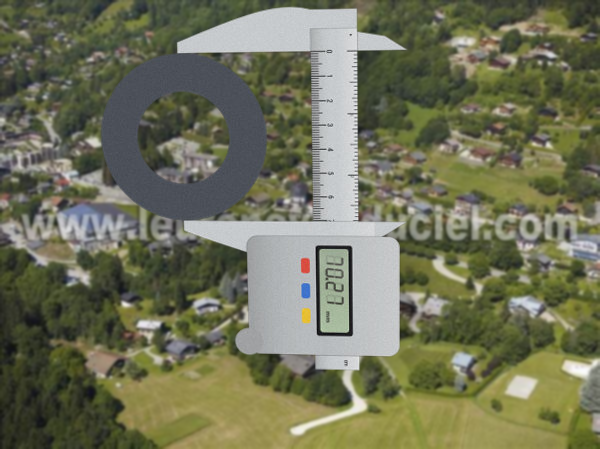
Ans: 70.27
